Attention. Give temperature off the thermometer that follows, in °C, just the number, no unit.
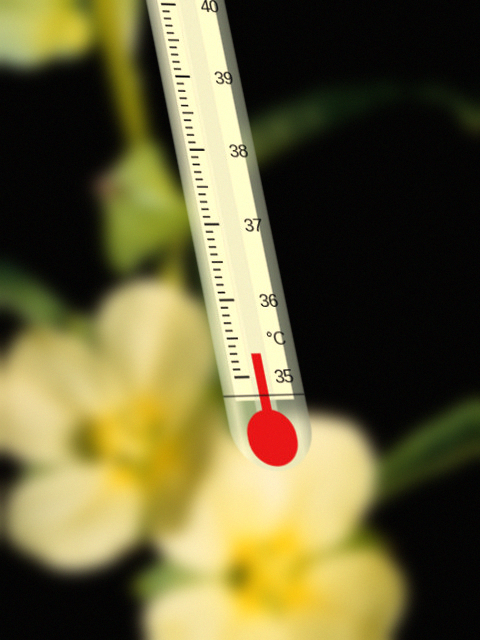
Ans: 35.3
